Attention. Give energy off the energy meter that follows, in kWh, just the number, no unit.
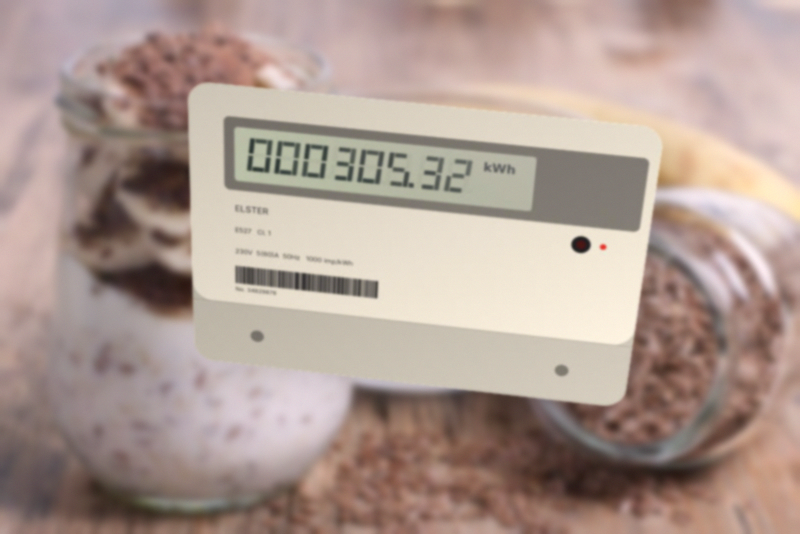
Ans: 305.32
